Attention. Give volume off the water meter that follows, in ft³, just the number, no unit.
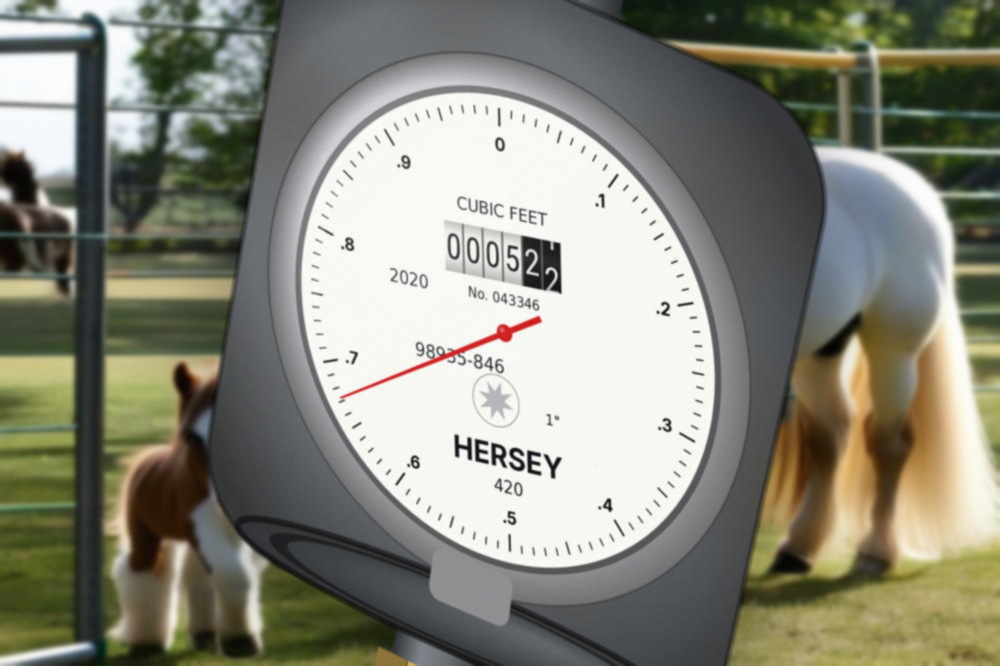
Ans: 521.67
